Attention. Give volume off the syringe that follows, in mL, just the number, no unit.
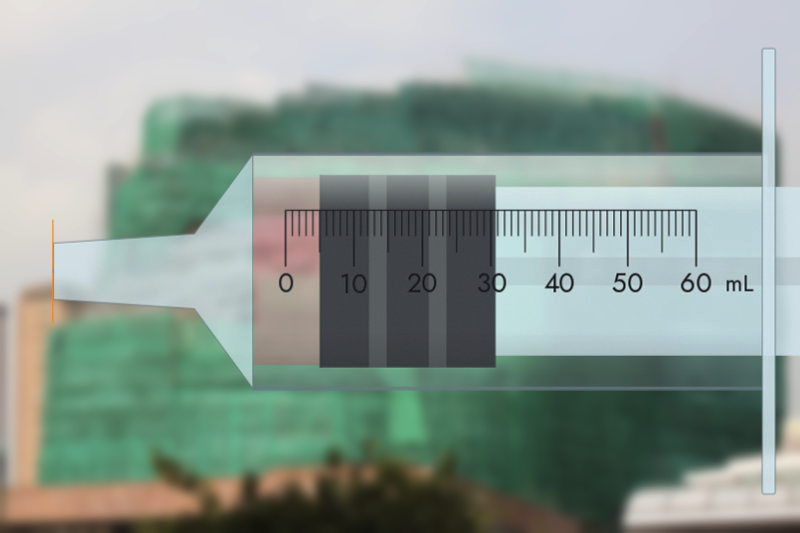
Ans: 5
